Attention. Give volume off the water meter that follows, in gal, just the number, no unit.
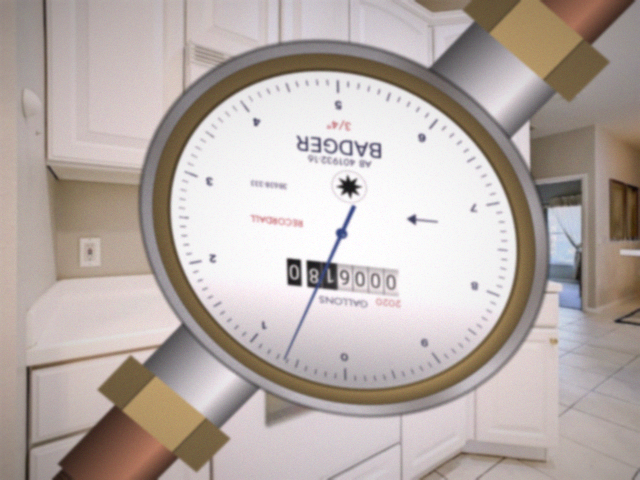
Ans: 6180.6
